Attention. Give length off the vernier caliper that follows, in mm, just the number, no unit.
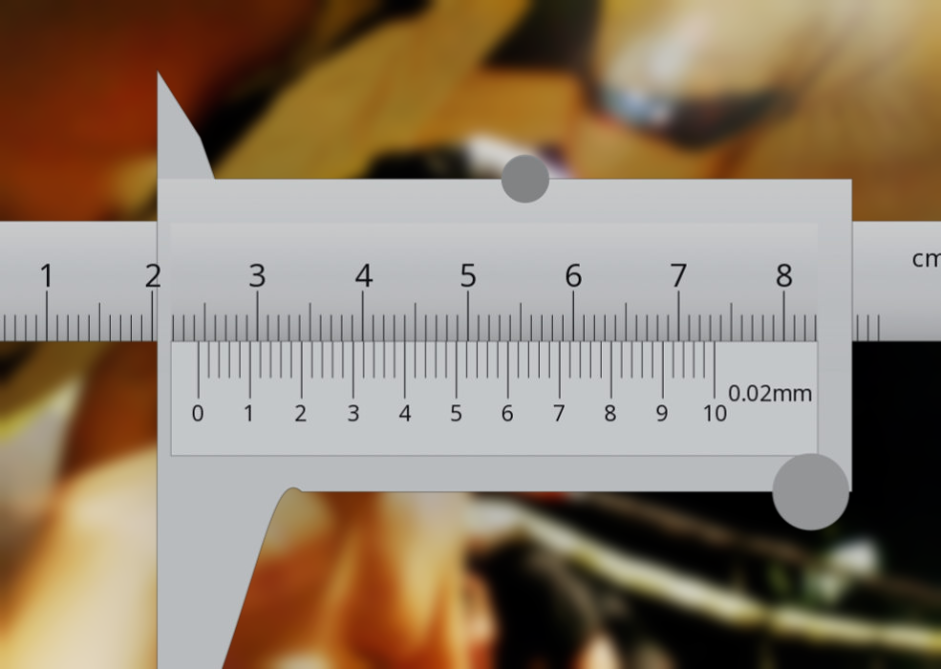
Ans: 24.4
